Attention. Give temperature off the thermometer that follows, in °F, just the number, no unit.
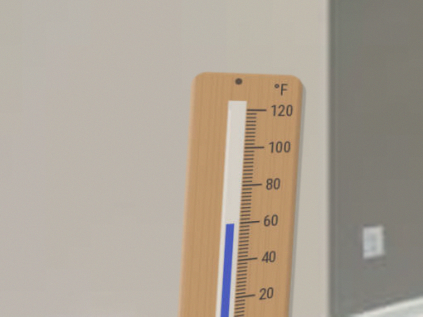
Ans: 60
